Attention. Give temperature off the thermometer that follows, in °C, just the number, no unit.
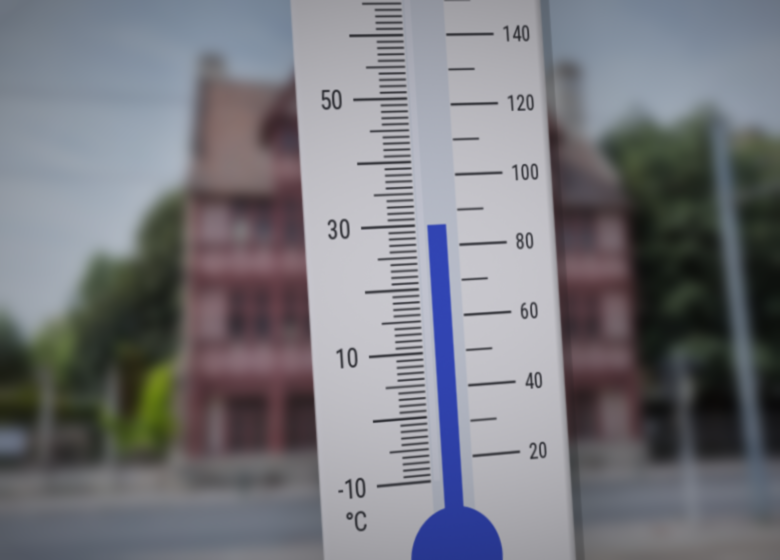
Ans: 30
